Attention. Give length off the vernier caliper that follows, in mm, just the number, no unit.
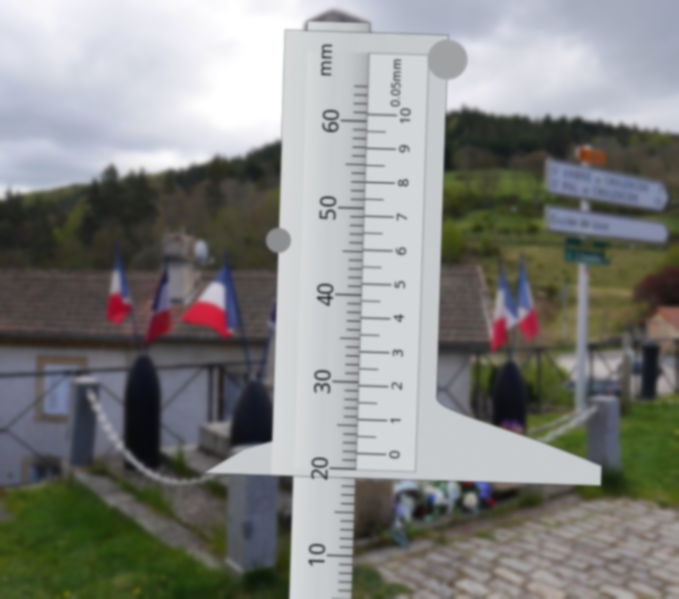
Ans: 21.8
